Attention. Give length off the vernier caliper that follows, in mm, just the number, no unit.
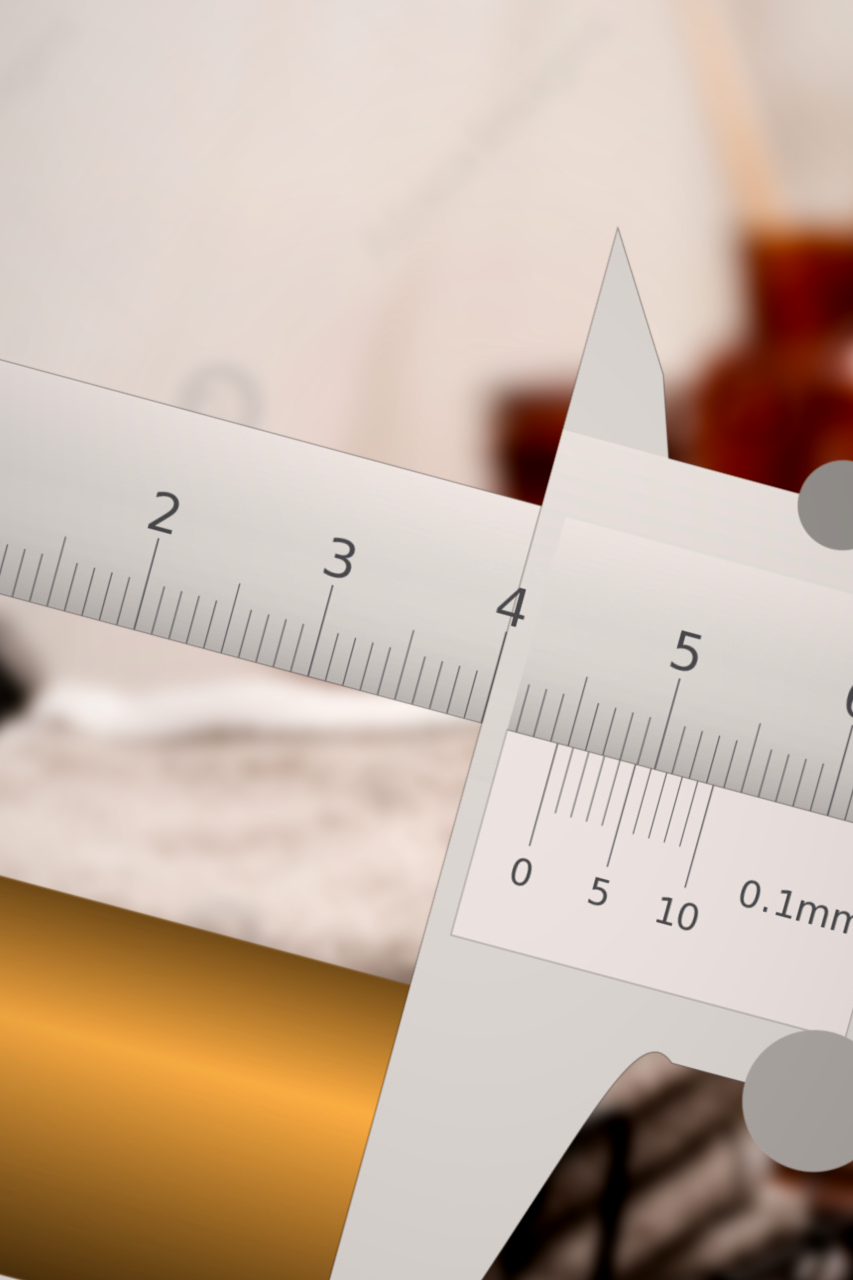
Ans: 44.4
